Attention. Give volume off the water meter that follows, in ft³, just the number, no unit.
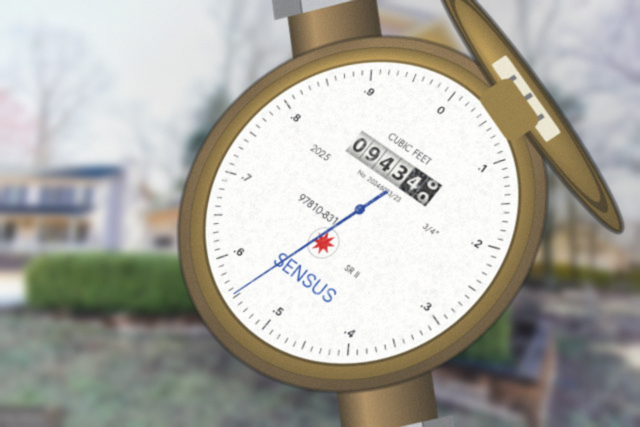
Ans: 94348.55
